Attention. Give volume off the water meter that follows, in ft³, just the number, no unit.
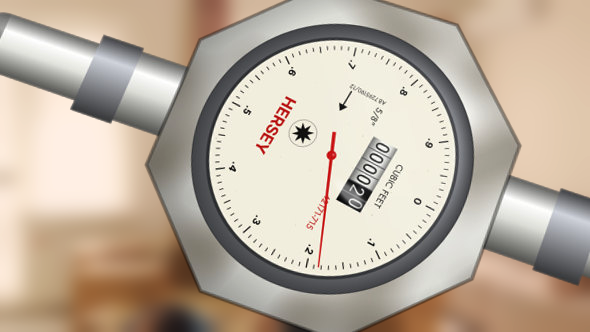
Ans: 20.18
